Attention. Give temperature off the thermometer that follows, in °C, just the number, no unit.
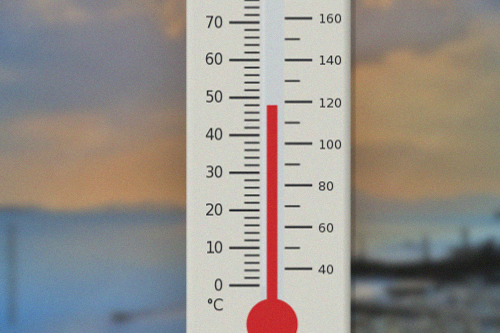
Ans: 48
